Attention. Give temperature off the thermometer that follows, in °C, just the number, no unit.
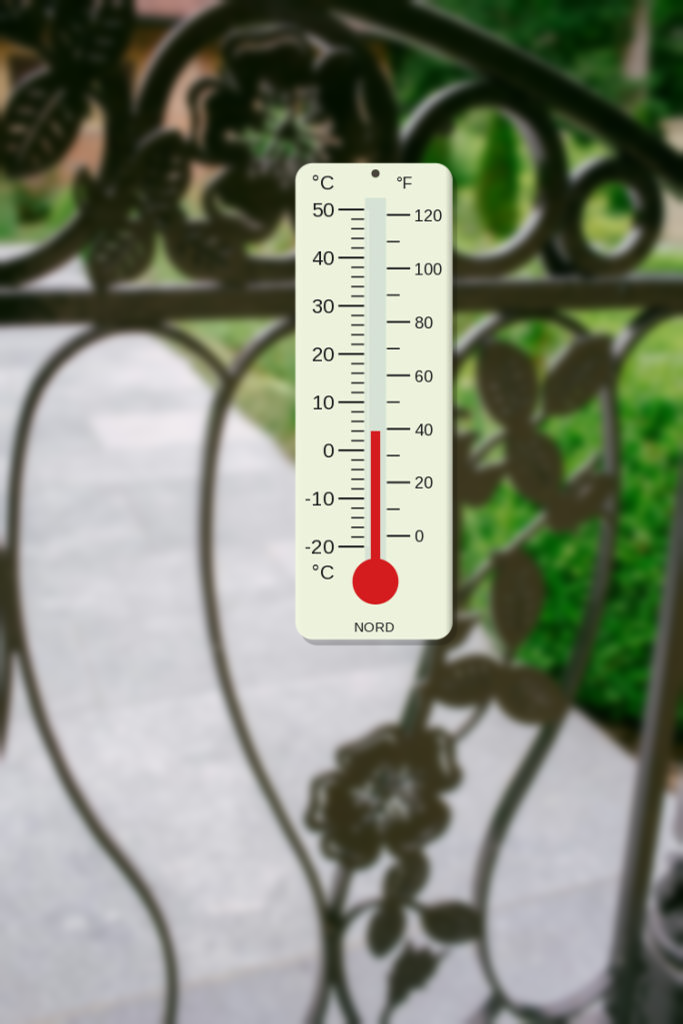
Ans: 4
